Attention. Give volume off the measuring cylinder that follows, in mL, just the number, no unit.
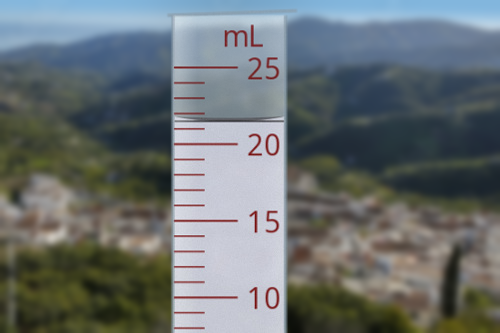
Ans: 21.5
